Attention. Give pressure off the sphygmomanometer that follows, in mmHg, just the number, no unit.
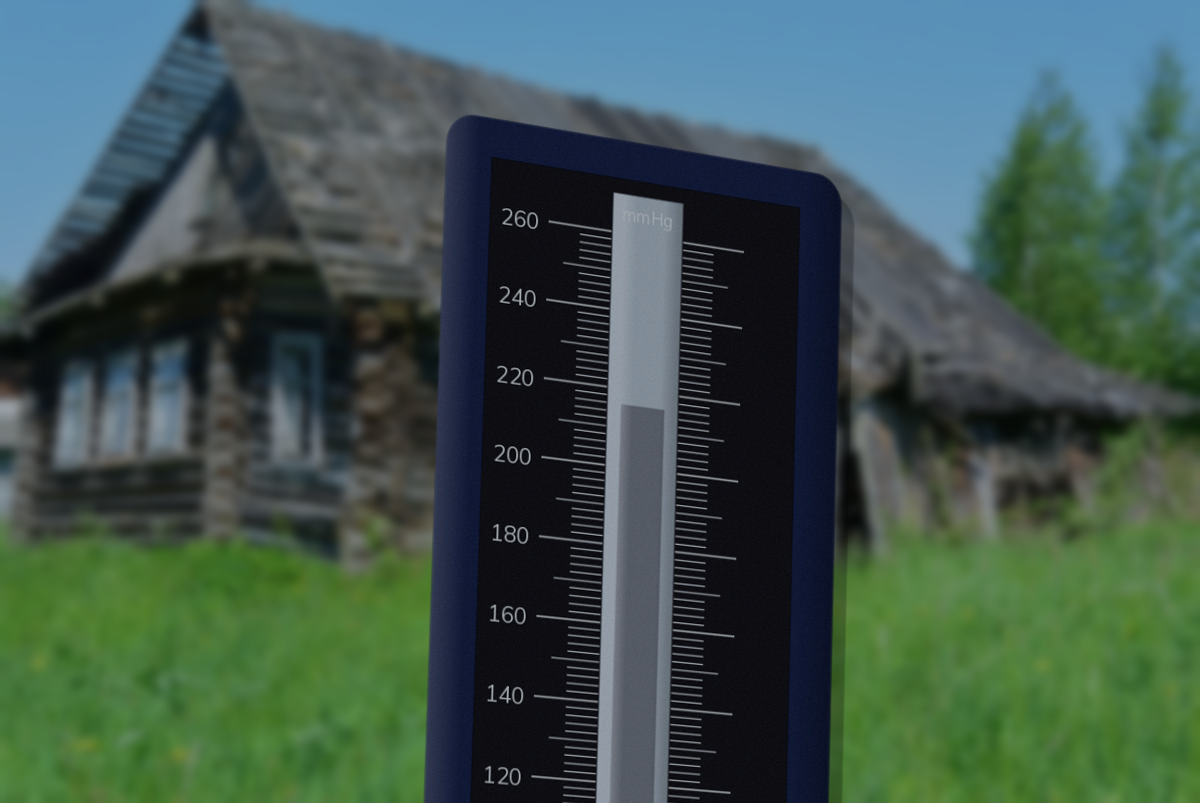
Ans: 216
